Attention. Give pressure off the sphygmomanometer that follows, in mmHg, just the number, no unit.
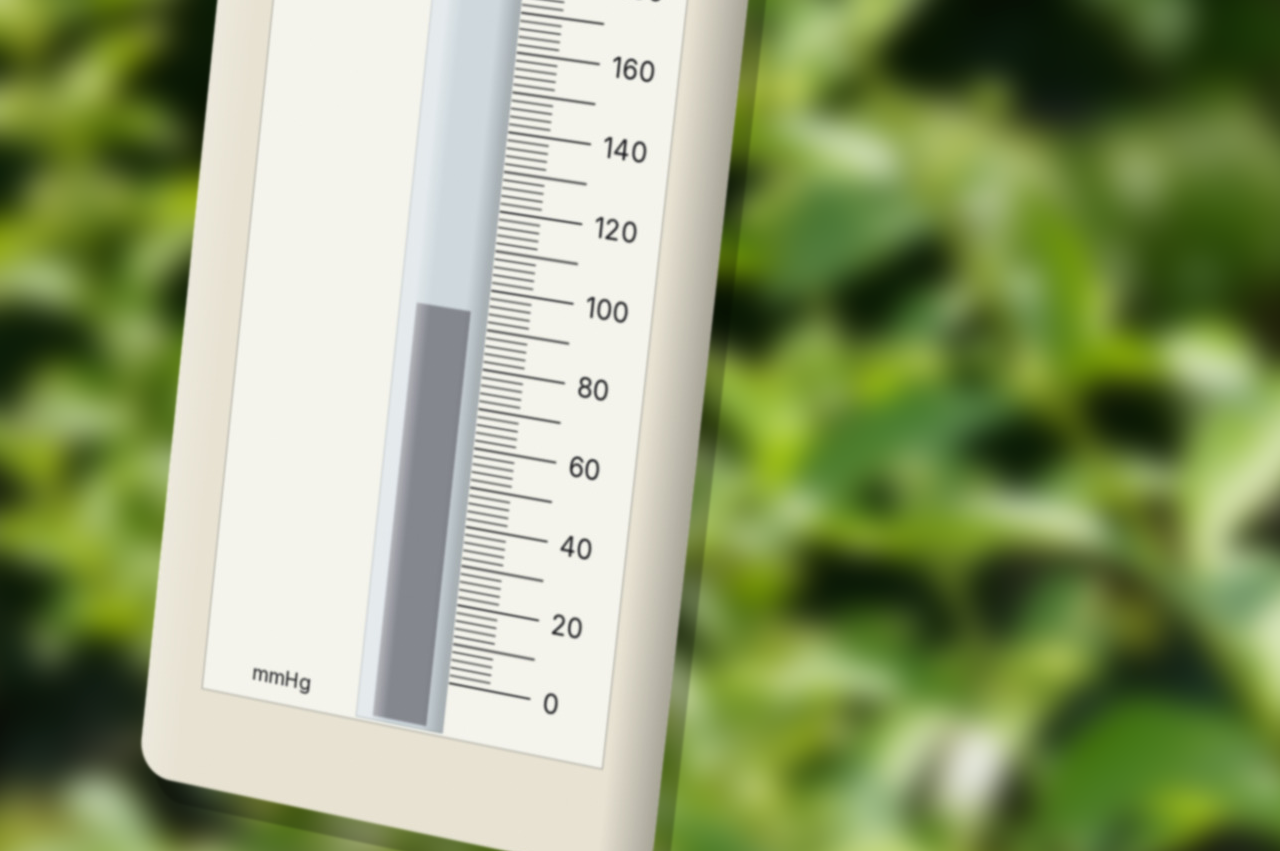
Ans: 94
